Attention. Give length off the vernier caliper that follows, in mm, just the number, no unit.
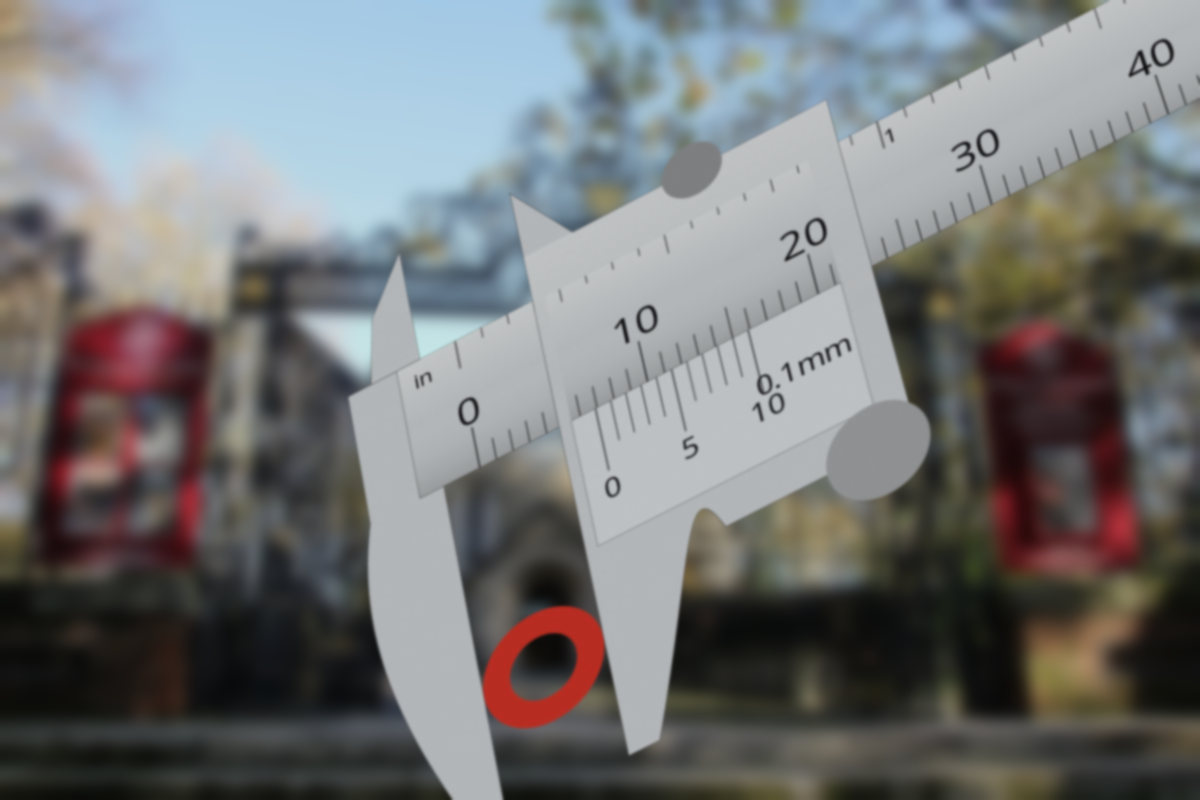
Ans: 6.9
